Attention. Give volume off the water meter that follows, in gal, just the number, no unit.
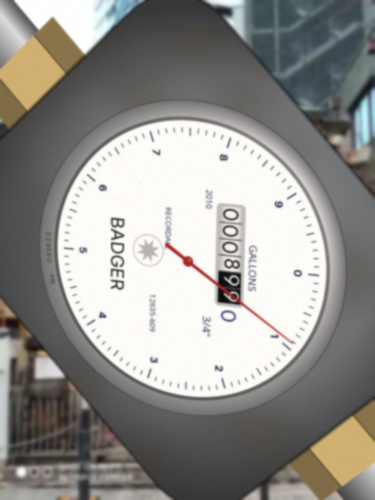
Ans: 8990.9
